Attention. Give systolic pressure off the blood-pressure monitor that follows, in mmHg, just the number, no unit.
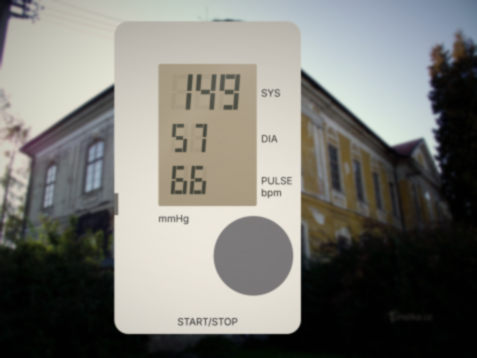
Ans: 149
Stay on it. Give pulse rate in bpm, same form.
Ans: 66
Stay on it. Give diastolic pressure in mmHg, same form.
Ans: 57
